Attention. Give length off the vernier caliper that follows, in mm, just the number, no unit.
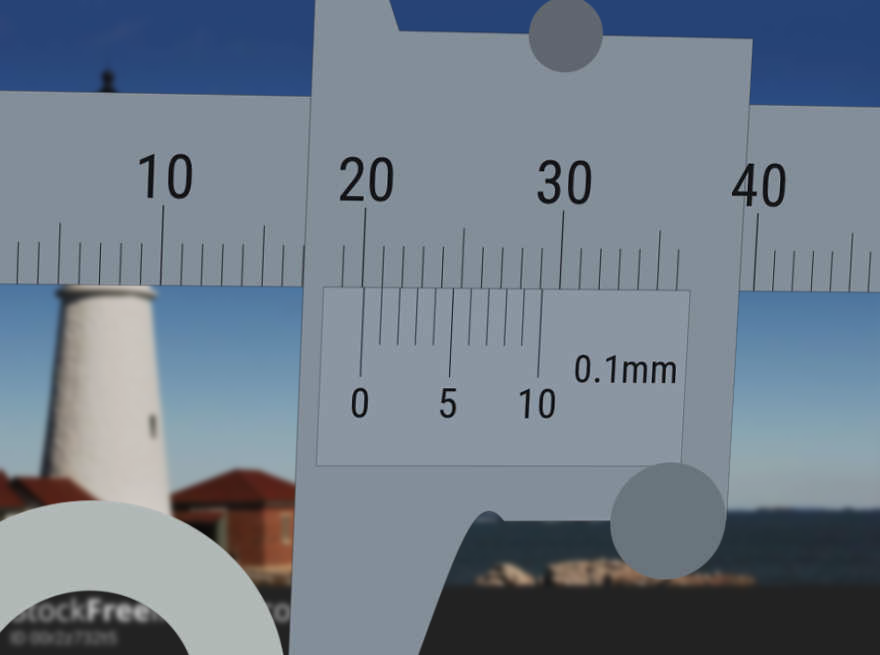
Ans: 20.1
